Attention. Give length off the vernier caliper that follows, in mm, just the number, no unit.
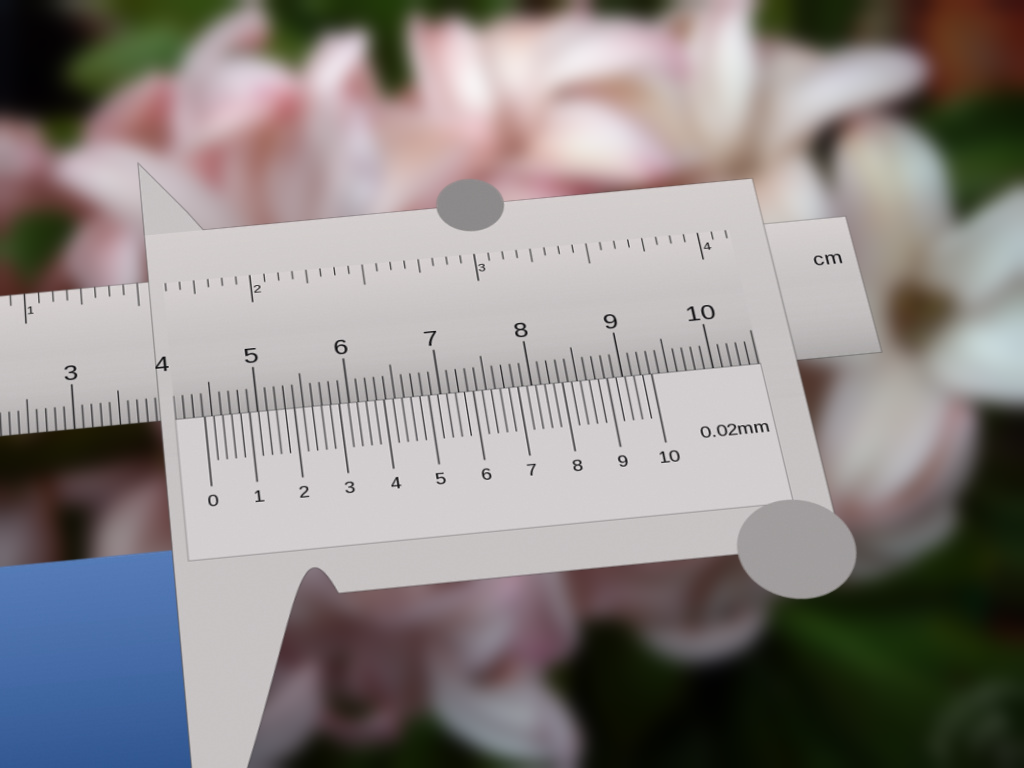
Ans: 44.2
